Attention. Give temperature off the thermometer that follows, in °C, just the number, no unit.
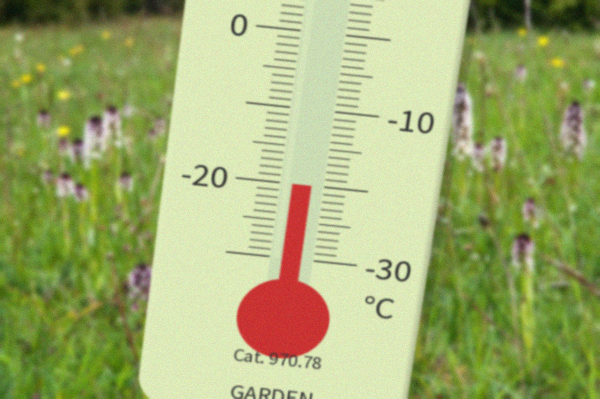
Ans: -20
